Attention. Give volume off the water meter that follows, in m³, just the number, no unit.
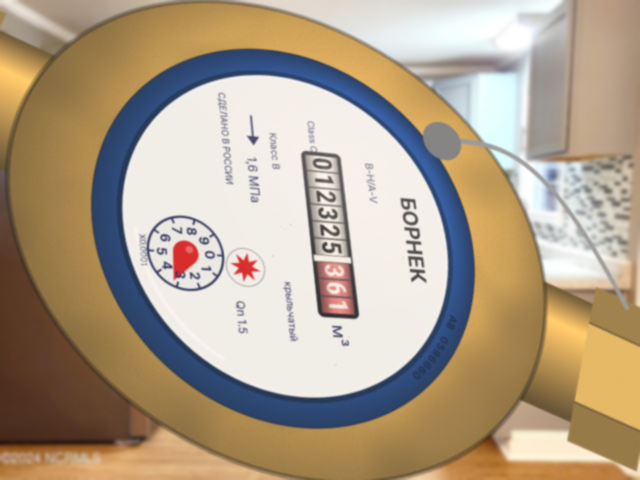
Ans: 12325.3613
